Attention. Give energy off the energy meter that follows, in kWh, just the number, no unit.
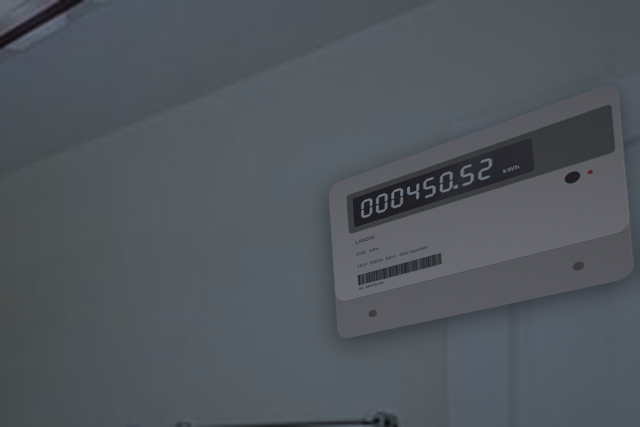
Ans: 450.52
